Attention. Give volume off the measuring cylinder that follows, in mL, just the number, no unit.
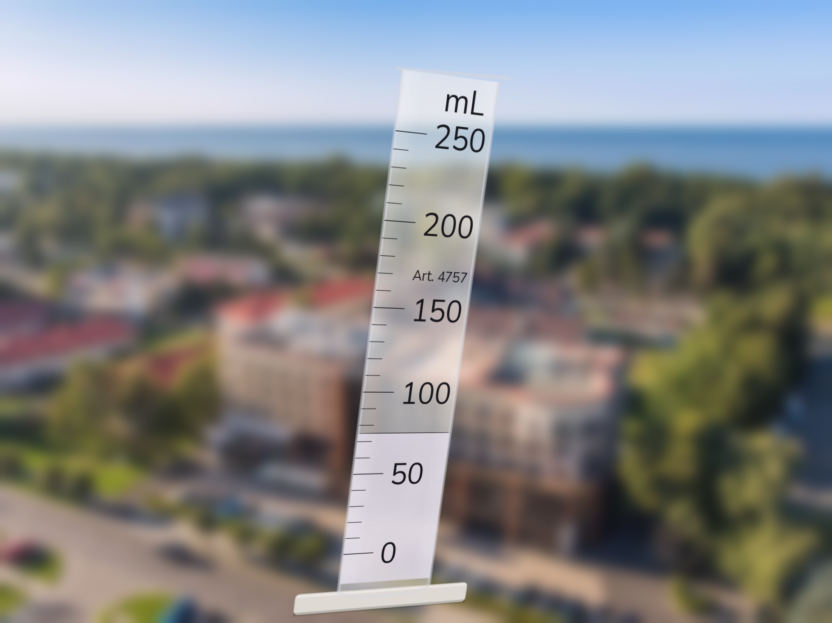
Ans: 75
